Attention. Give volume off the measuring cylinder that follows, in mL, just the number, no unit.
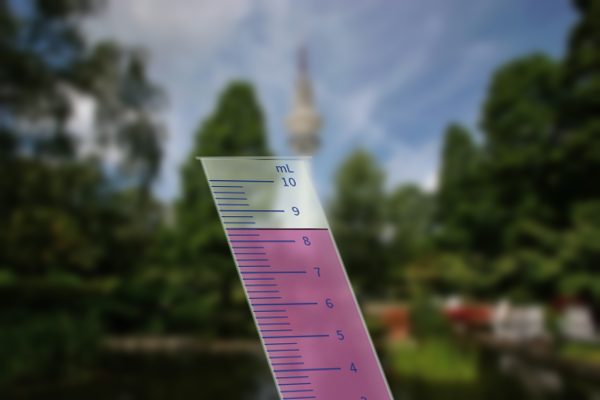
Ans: 8.4
